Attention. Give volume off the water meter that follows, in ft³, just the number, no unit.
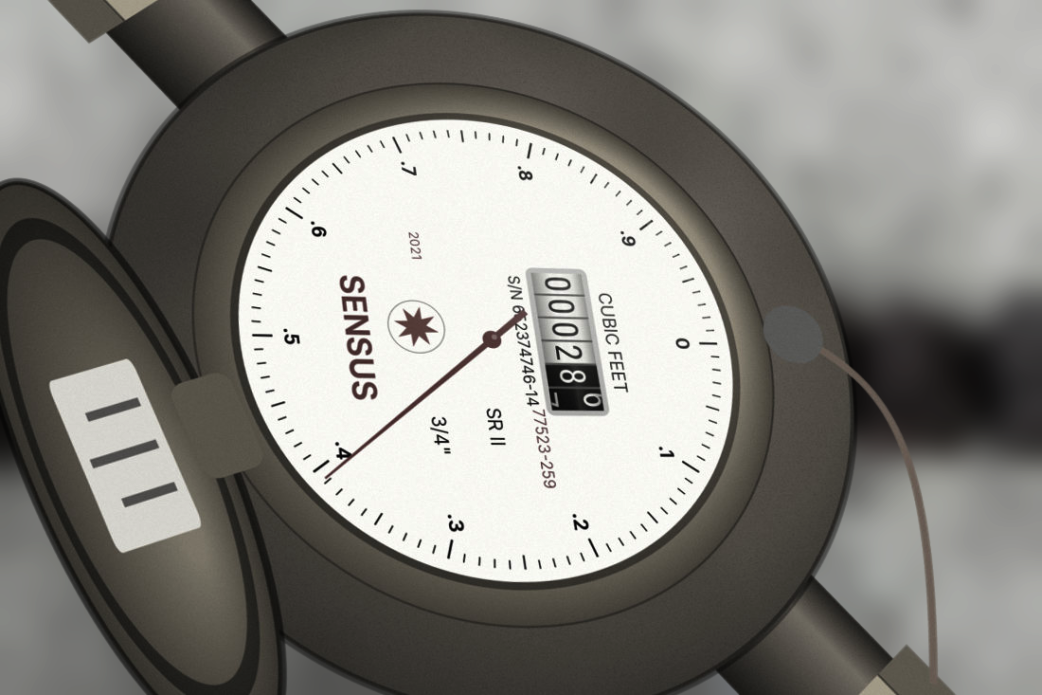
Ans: 286.39
